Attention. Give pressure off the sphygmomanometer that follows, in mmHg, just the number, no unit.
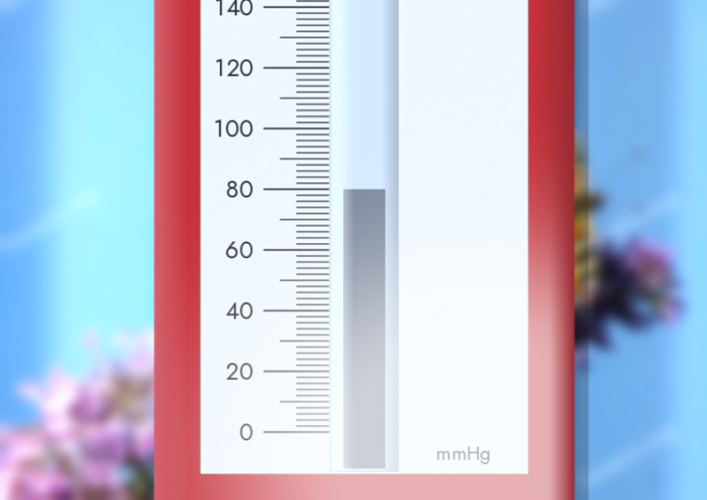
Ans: 80
